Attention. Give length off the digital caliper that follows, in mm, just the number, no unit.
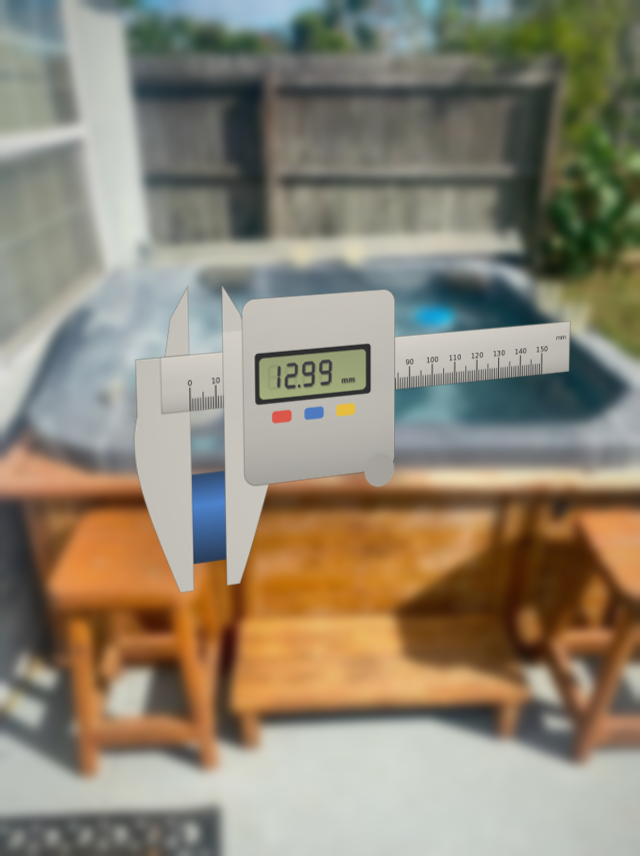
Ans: 12.99
